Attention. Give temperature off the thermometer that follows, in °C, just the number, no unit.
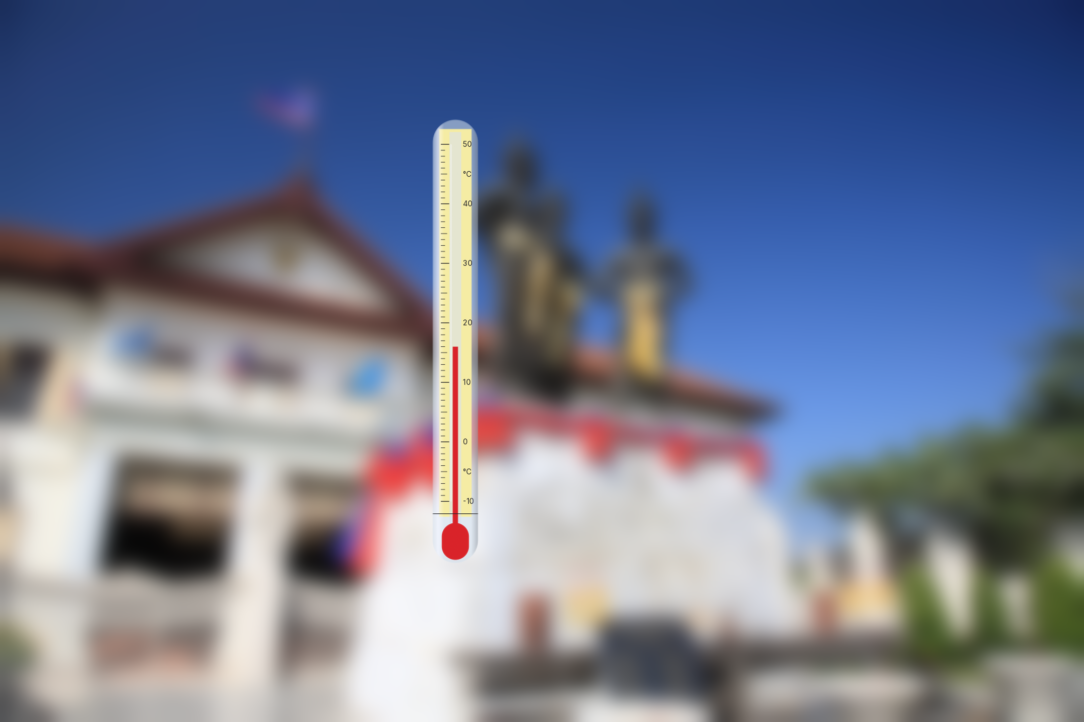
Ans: 16
